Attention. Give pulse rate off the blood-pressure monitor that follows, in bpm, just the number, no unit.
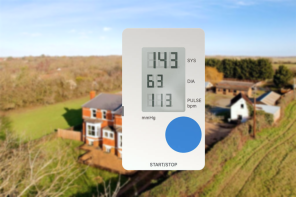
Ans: 113
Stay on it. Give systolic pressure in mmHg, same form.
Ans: 143
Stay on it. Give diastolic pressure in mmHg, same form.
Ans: 63
